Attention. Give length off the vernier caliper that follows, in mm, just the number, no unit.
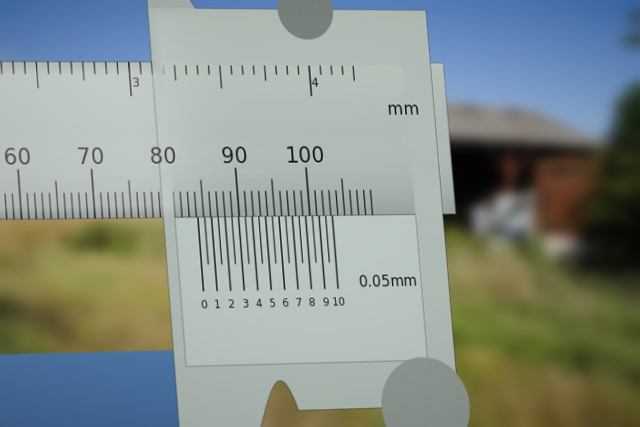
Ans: 84.2
